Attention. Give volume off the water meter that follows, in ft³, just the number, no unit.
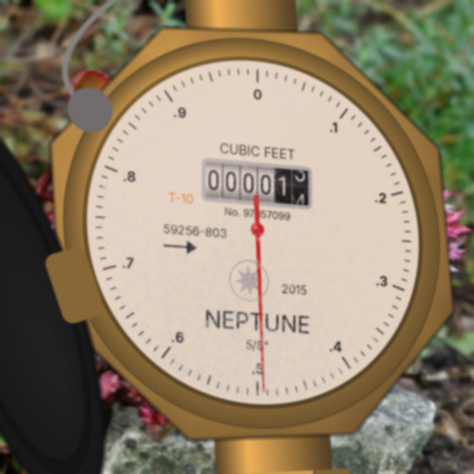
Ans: 13.49
